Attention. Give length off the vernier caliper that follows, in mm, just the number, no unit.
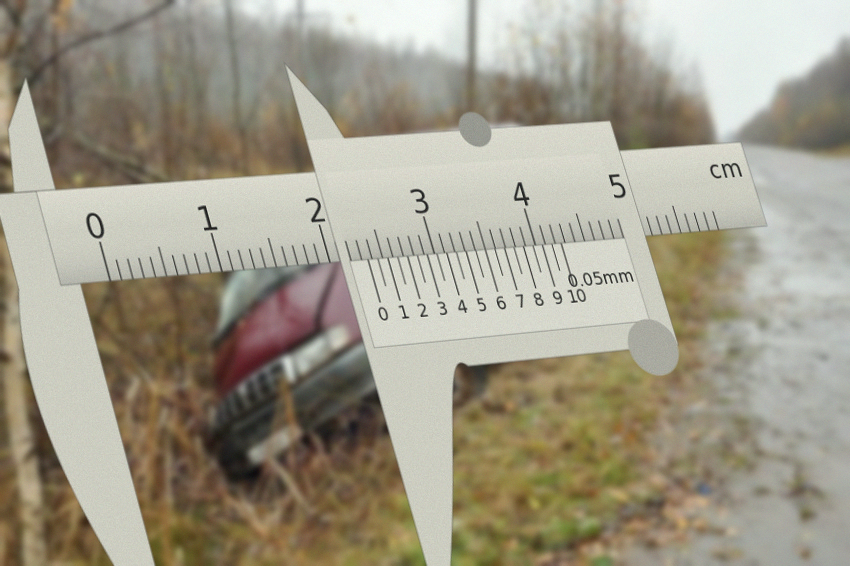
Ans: 23.6
